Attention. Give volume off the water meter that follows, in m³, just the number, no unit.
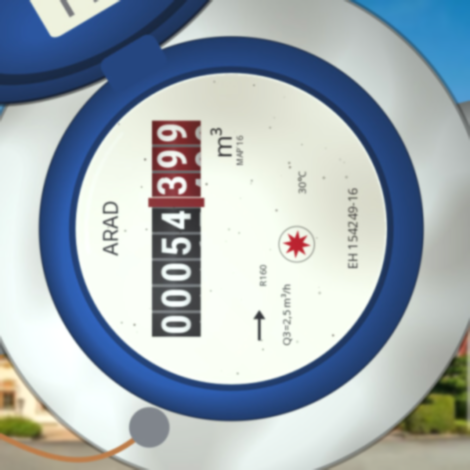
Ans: 54.399
